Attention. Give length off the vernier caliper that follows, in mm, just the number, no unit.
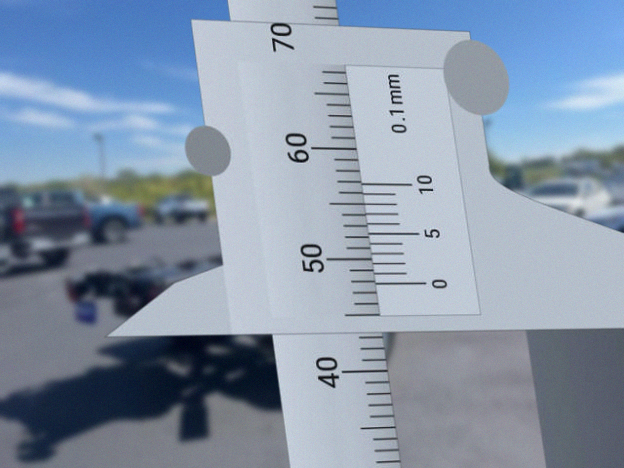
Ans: 47.8
